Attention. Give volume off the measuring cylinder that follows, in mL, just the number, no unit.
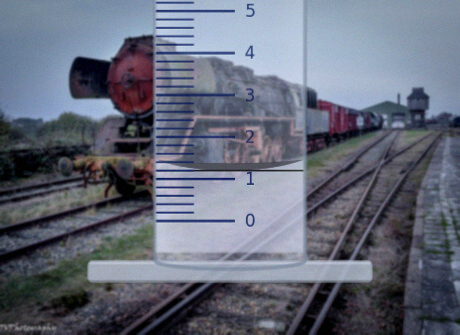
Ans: 1.2
